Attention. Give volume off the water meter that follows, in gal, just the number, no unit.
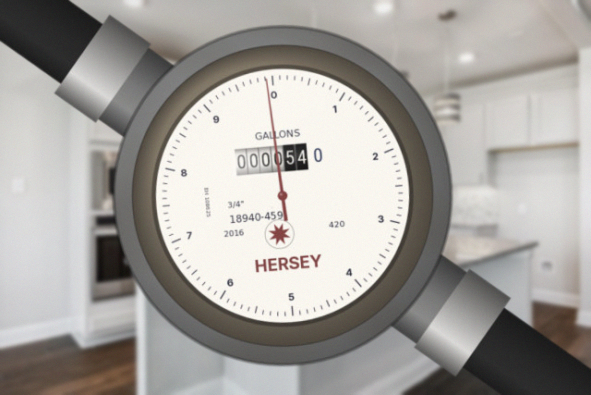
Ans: 539.9
